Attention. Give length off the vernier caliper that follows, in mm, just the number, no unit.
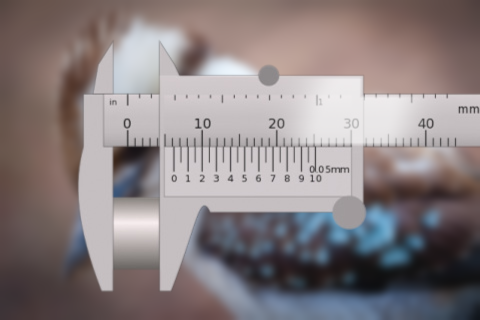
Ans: 6.2
